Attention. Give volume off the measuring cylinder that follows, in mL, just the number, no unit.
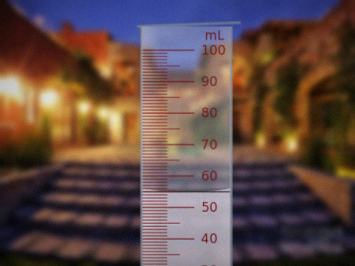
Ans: 55
